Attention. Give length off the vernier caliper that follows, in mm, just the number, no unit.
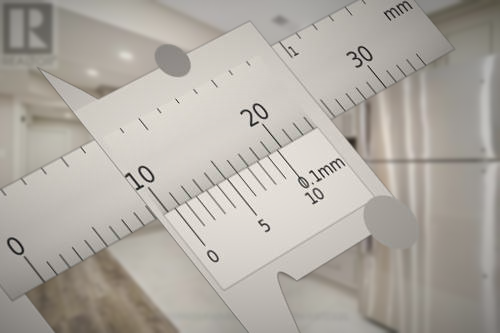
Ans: 10.6
